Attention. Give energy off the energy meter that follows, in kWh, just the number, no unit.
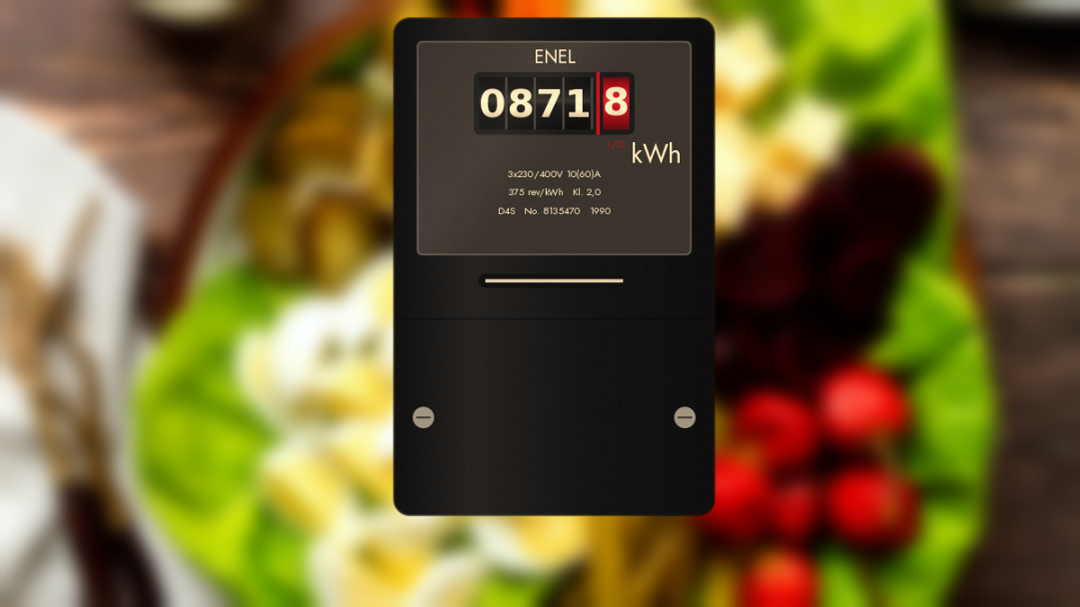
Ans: 871.8
